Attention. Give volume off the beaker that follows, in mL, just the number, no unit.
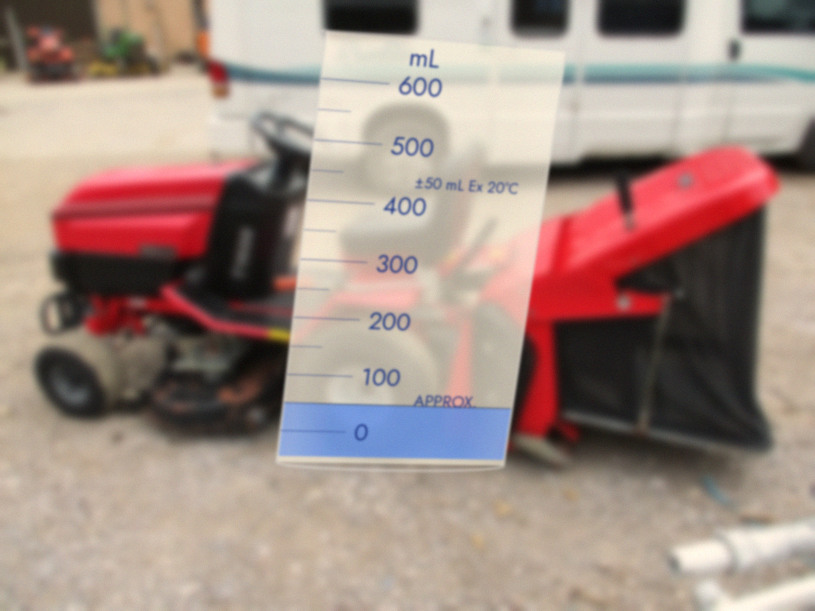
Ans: 50
